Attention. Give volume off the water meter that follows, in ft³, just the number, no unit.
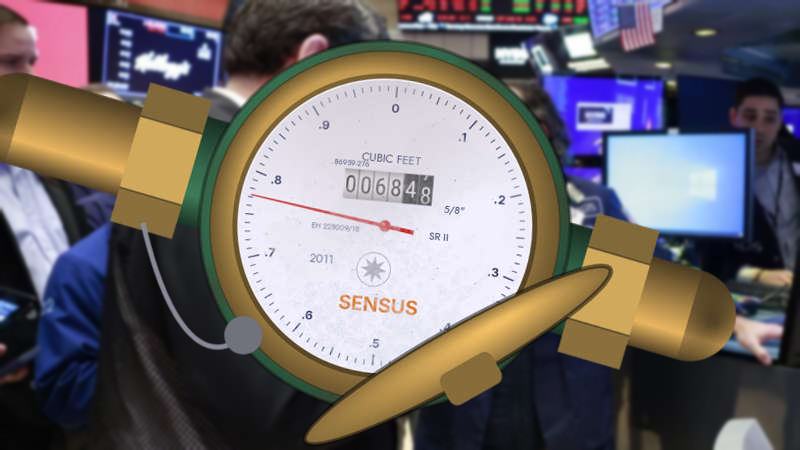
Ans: 6847.77
